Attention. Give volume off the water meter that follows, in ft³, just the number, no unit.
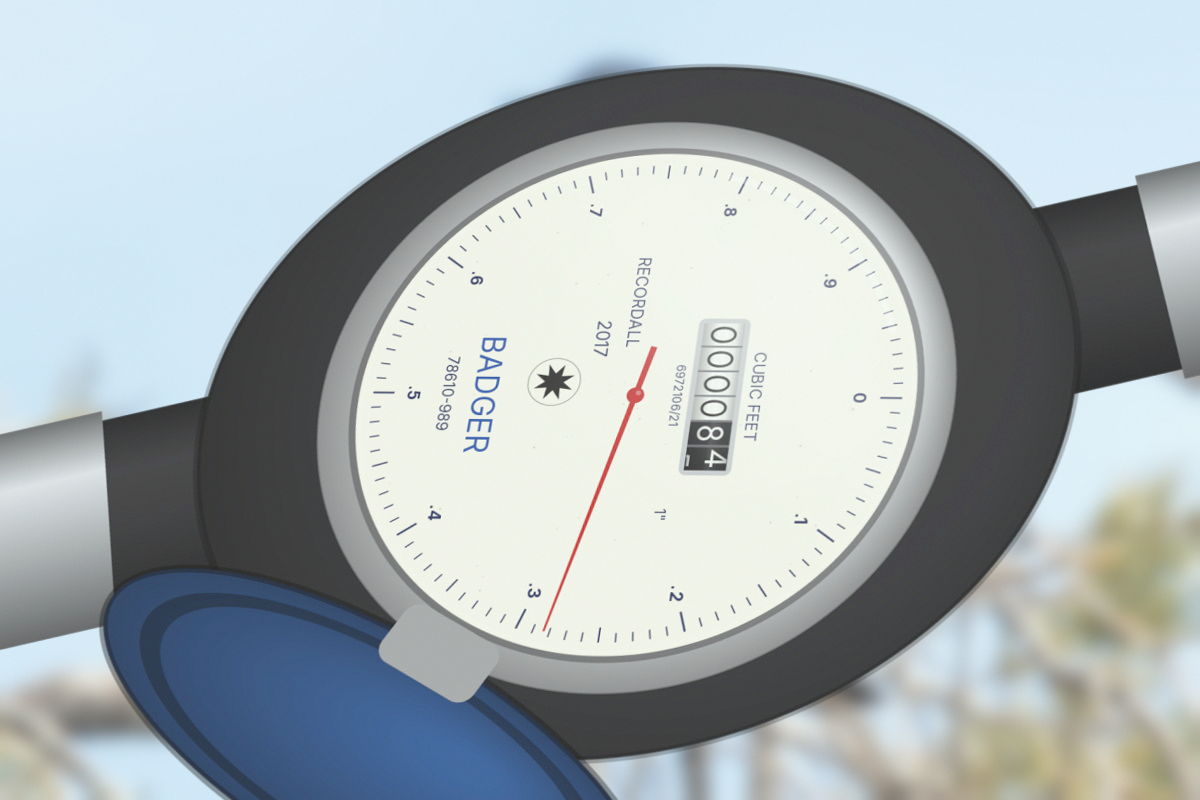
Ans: 84.28
